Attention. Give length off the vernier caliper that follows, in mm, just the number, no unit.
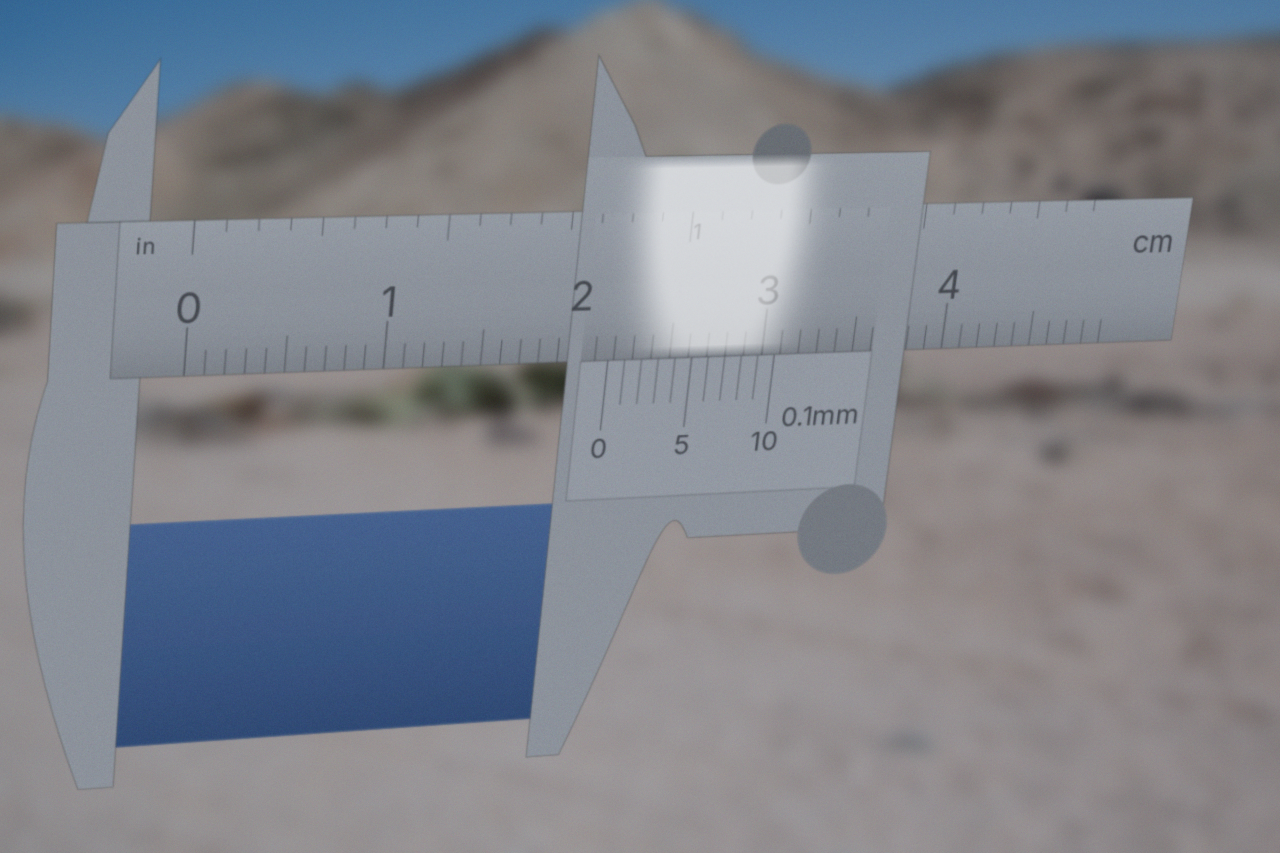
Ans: 21.7
